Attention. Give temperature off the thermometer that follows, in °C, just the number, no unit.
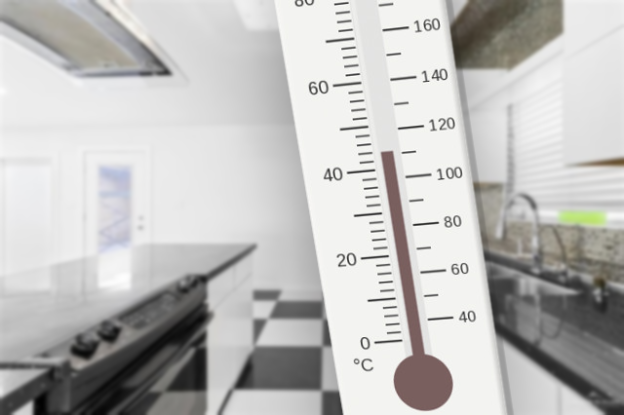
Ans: 44
